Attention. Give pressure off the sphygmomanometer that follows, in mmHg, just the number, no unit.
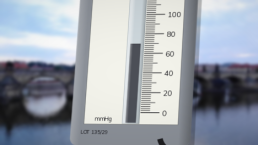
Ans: 70
